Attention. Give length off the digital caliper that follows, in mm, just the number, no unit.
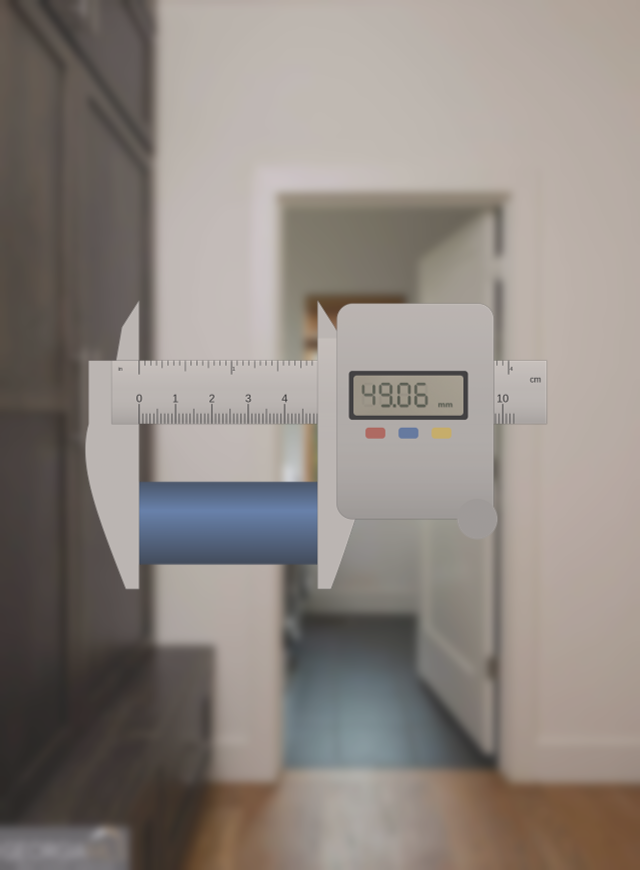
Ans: 49.06
